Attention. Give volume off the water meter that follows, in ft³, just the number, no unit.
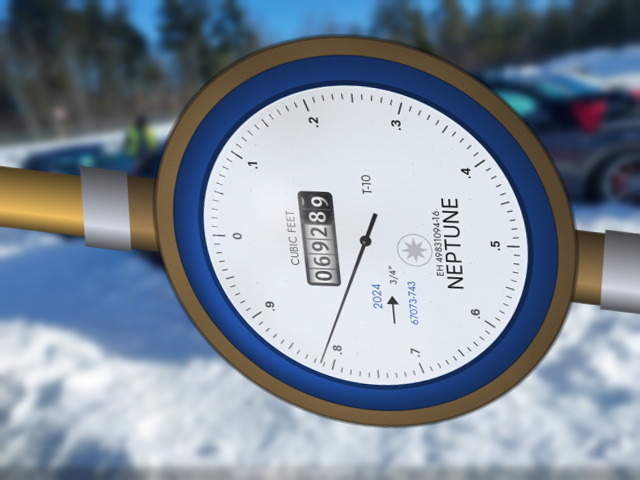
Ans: 69288.81
